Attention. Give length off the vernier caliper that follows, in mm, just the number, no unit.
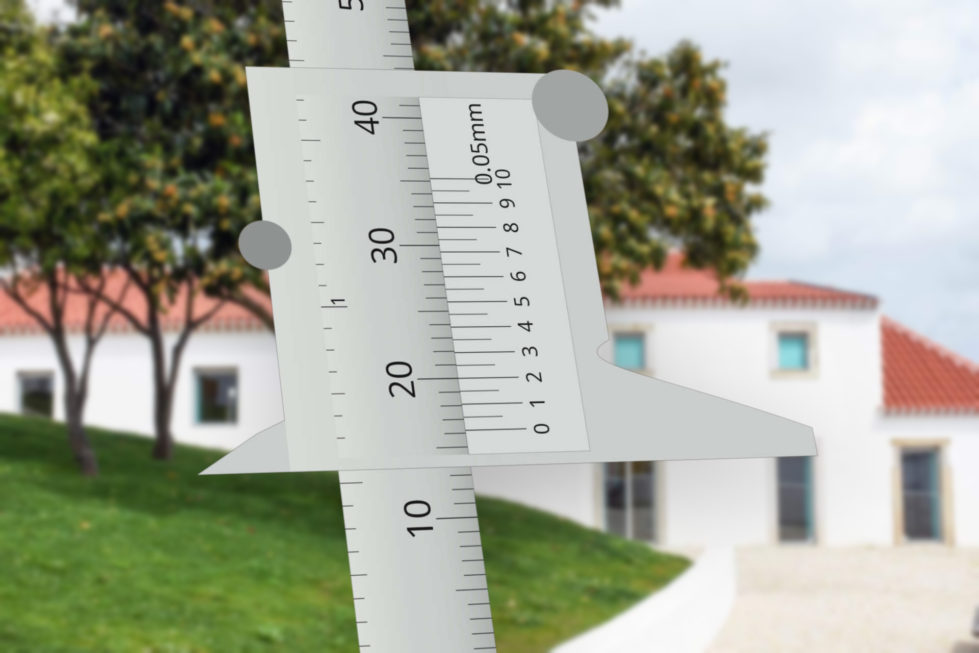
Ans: 16.2
